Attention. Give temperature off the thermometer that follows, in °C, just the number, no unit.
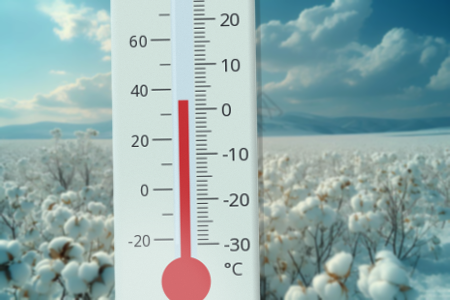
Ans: 2
